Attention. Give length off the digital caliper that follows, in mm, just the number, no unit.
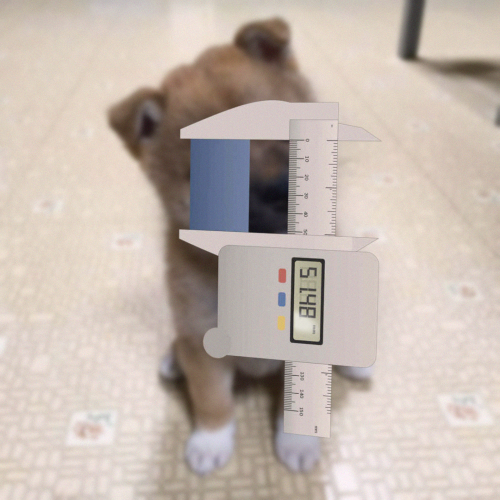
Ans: 51.48
